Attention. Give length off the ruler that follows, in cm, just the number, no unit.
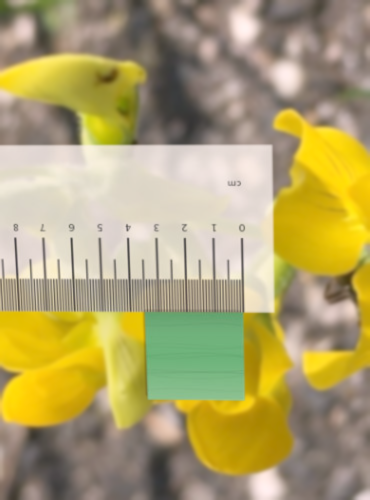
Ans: 3.5
